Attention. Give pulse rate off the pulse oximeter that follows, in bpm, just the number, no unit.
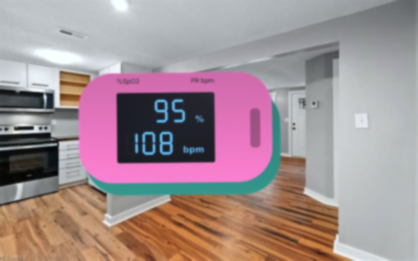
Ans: 108
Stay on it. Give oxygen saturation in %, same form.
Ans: 95
